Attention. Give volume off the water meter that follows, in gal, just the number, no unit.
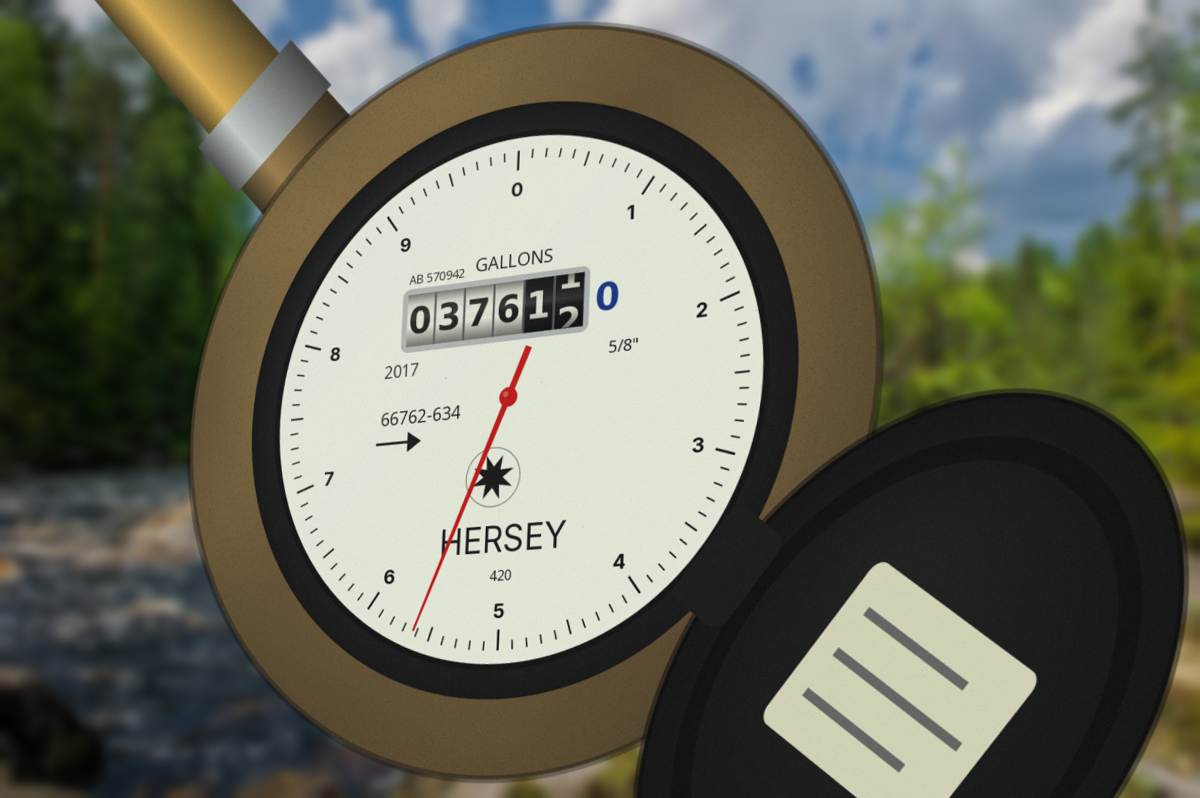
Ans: 376115.6
